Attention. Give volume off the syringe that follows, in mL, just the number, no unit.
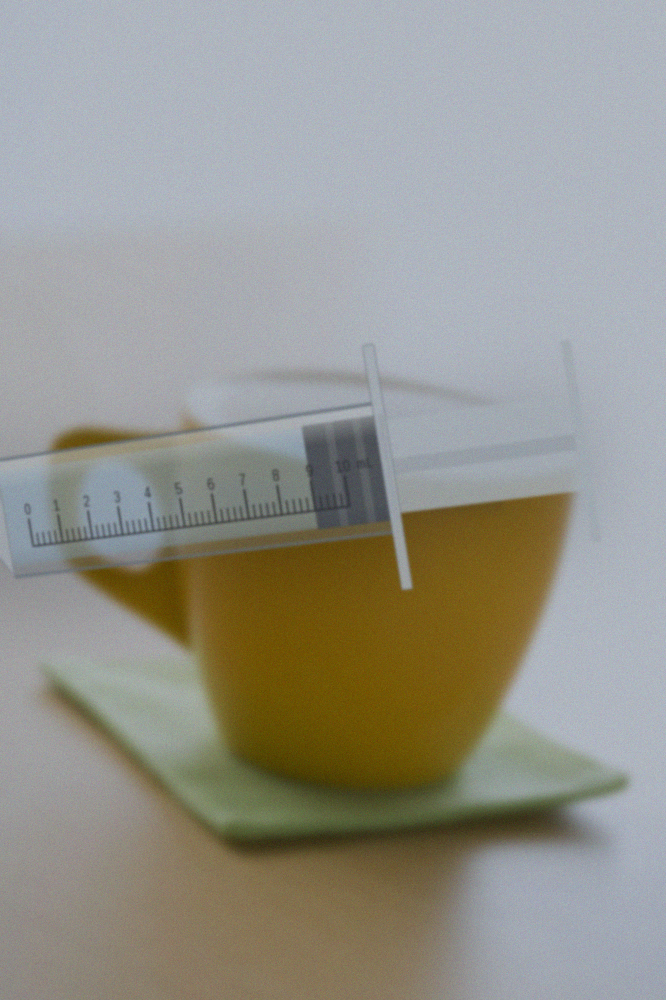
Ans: 9
